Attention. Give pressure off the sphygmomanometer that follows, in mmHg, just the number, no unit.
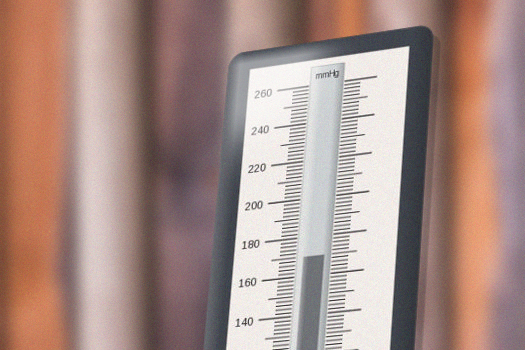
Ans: 170
